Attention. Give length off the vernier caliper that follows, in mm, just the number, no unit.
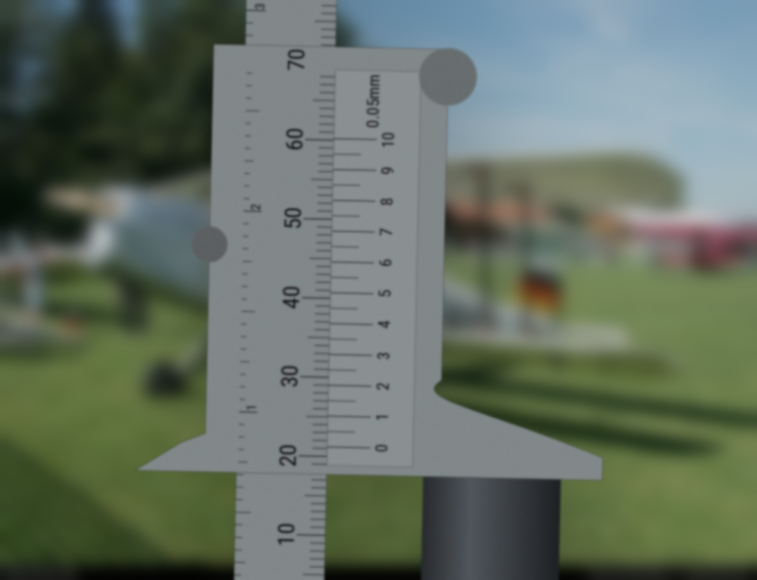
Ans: 21.2
